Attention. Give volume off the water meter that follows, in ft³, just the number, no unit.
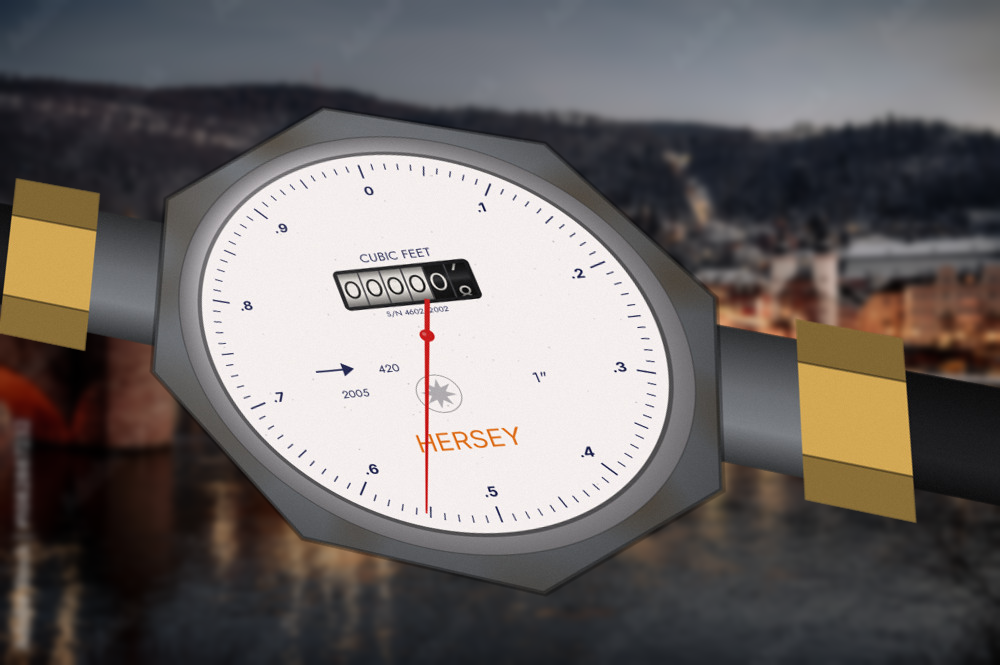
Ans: 7.55
